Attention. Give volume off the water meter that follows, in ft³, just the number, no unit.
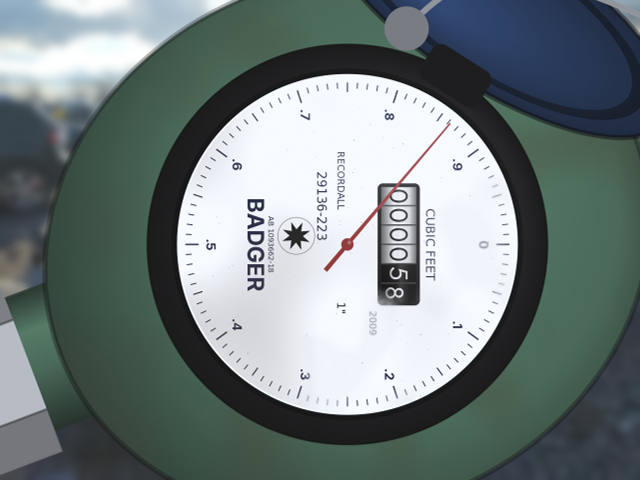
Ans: 57.86
